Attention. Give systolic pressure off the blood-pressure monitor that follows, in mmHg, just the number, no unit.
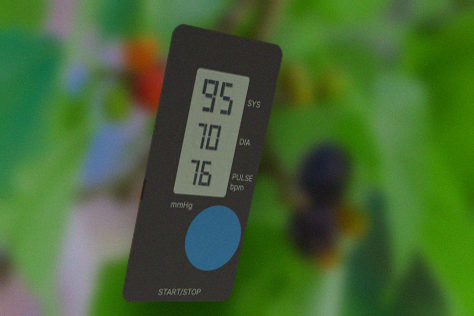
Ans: 95
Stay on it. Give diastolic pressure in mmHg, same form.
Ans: 70
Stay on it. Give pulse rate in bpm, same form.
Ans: 76
